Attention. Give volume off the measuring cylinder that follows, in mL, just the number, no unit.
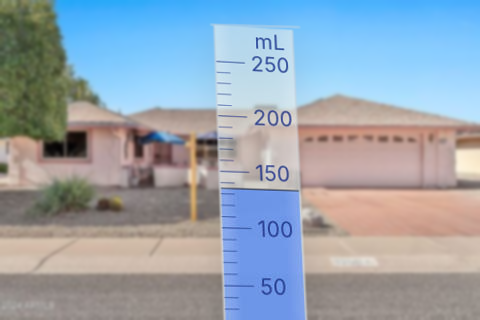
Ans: 135
